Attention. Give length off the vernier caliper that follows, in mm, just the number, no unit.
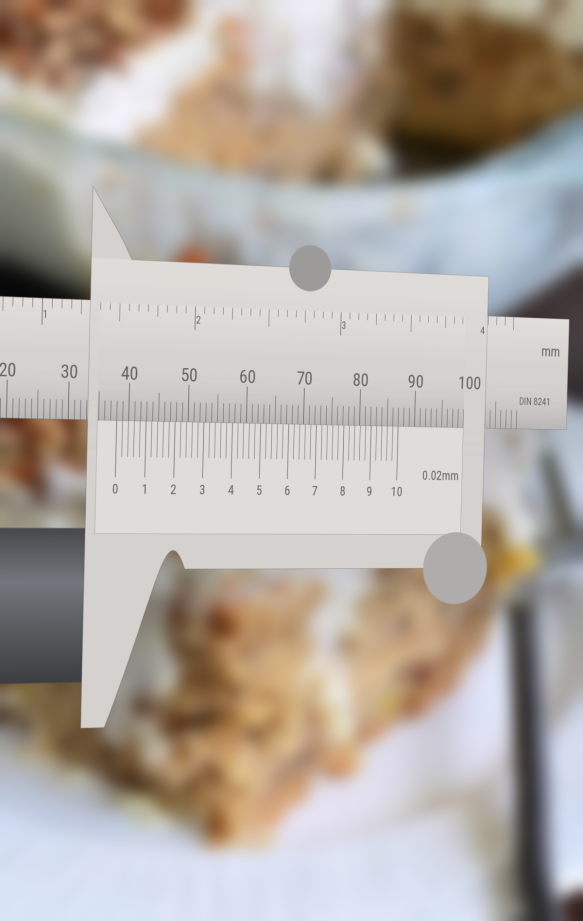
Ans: 38.0
